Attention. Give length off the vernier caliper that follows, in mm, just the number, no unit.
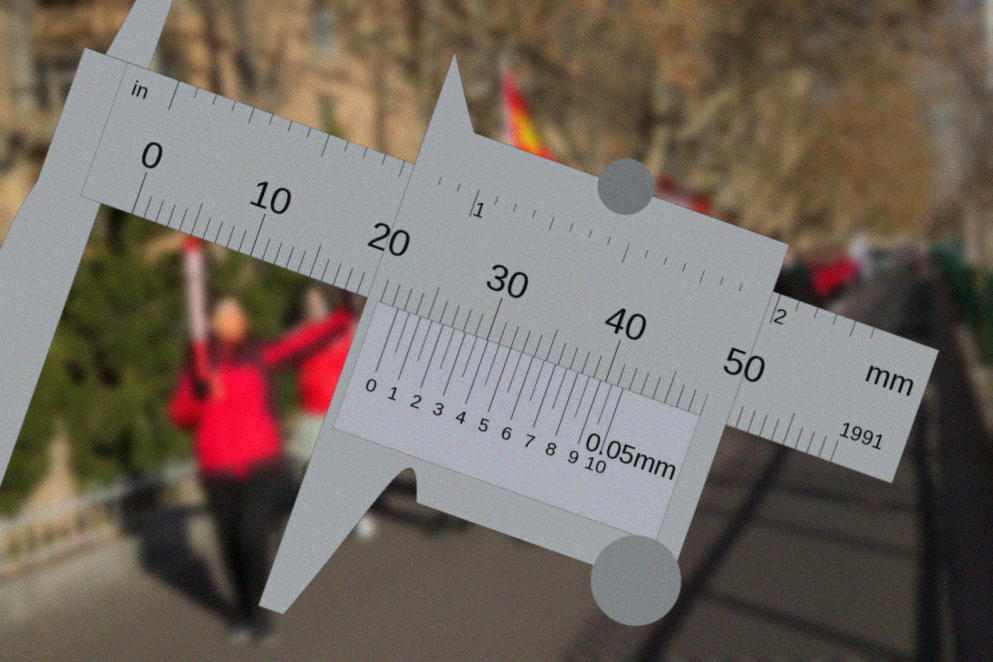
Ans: 22.5
